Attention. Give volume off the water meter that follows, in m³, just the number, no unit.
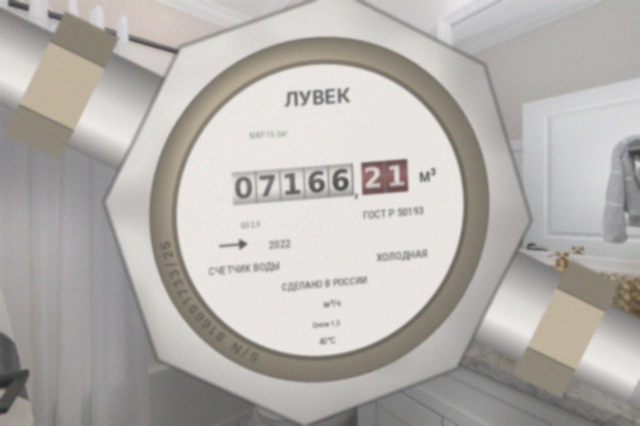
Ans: 7166.21
